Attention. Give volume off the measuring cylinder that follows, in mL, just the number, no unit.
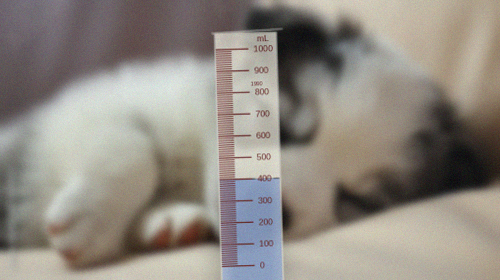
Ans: 400
